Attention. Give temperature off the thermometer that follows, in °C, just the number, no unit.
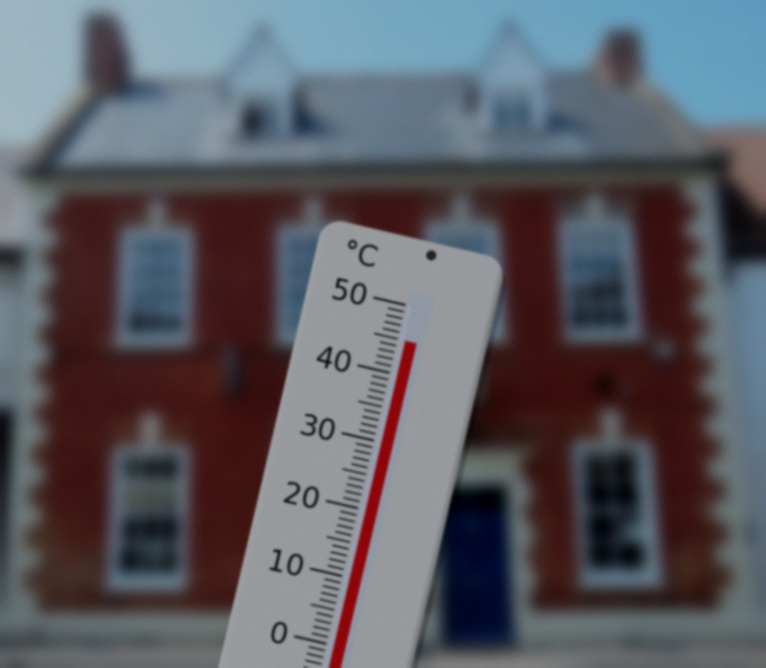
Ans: 45
